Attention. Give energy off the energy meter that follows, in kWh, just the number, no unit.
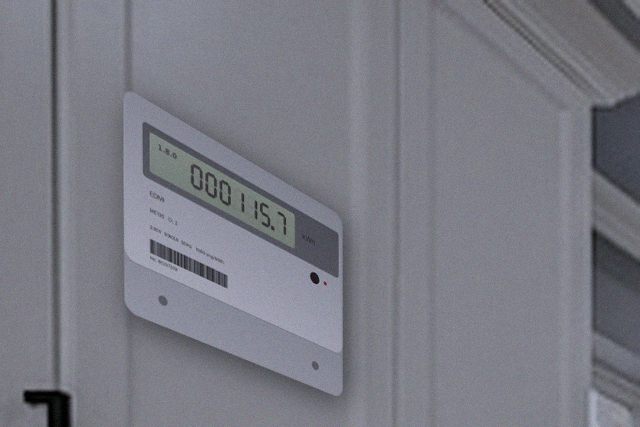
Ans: 115.7
